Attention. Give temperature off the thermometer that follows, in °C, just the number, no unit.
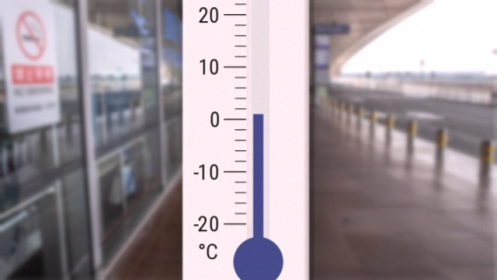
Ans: 1
